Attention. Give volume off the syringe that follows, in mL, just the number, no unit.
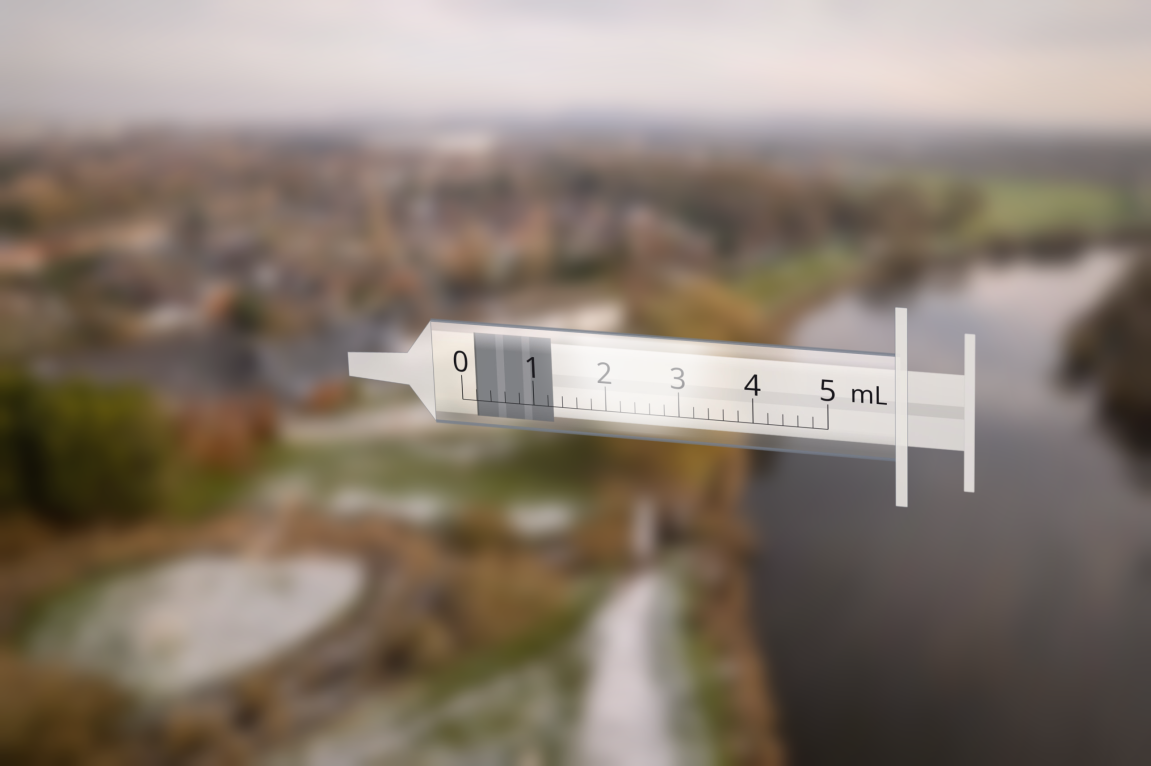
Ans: 0.2
